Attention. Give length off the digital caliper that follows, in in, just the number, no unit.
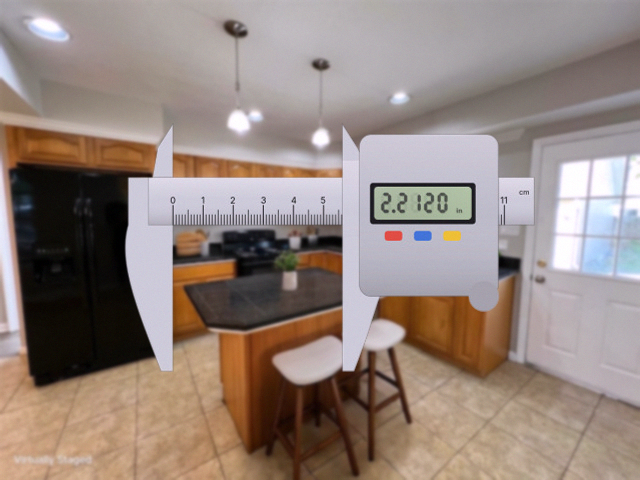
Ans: 2.2120
